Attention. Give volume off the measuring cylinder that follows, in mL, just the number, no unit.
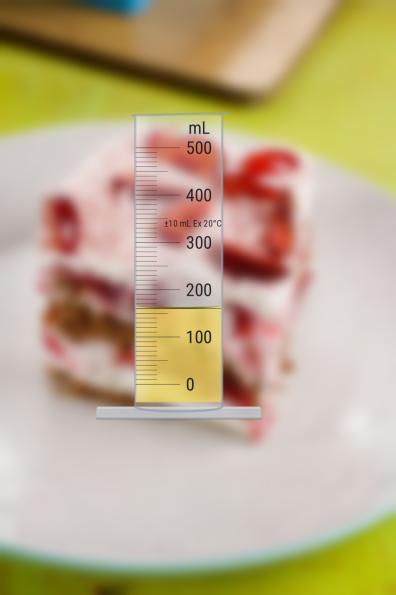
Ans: 160
